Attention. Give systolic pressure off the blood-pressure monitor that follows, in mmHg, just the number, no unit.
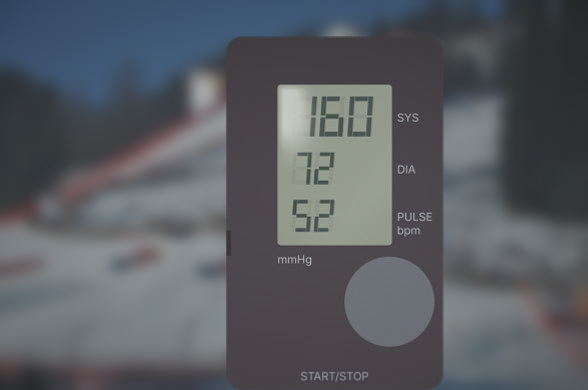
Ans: 160
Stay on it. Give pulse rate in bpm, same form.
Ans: 52
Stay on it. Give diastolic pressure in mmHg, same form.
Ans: 72
